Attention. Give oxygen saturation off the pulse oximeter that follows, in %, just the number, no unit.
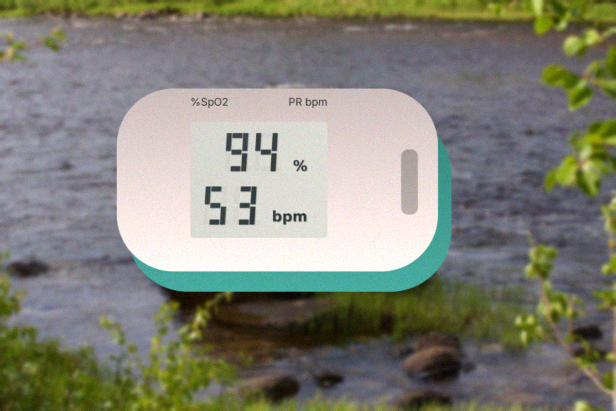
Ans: 94
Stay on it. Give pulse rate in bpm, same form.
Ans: 53
